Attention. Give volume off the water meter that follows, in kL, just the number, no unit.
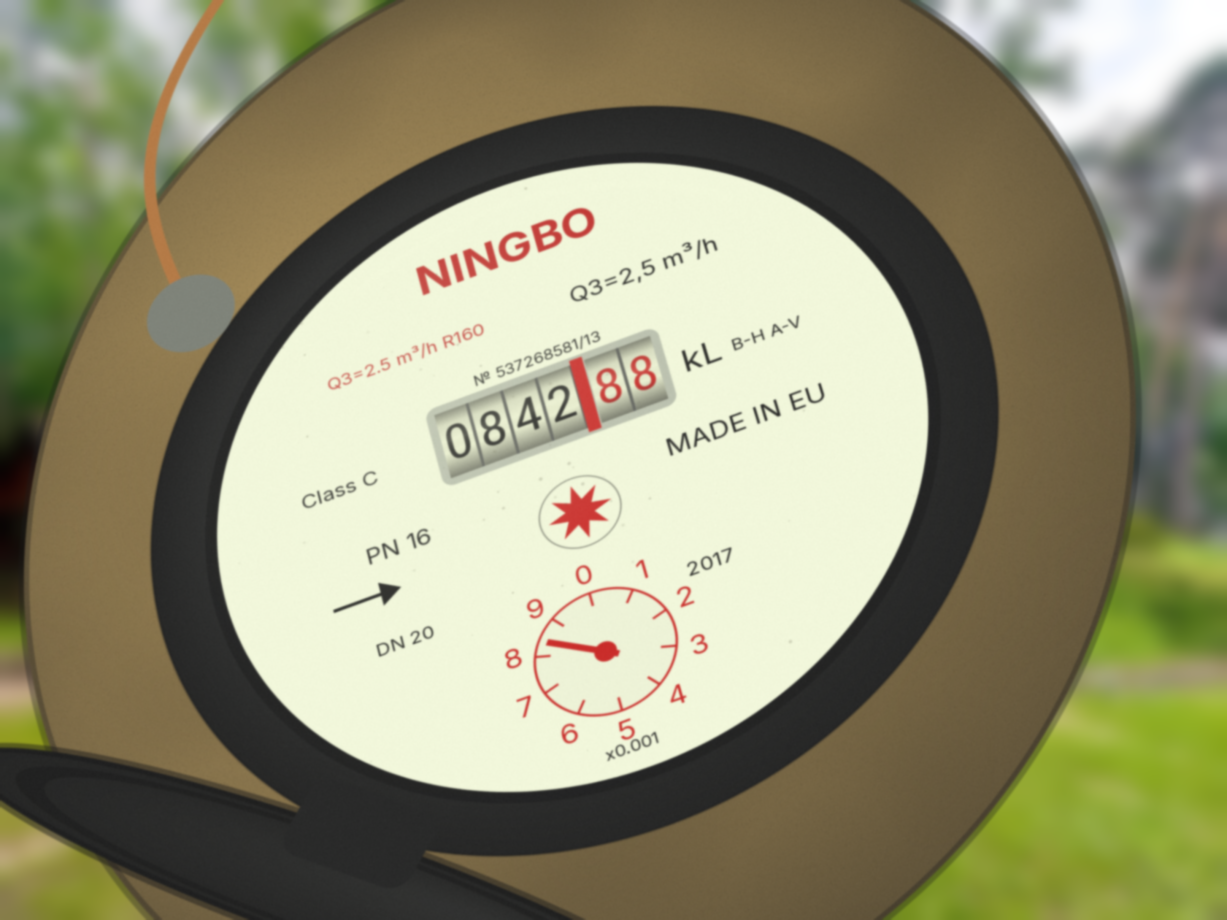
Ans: 842.888
